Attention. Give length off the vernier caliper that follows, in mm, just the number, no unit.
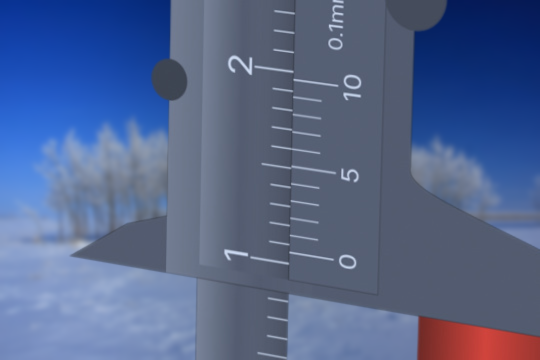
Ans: 10.6
